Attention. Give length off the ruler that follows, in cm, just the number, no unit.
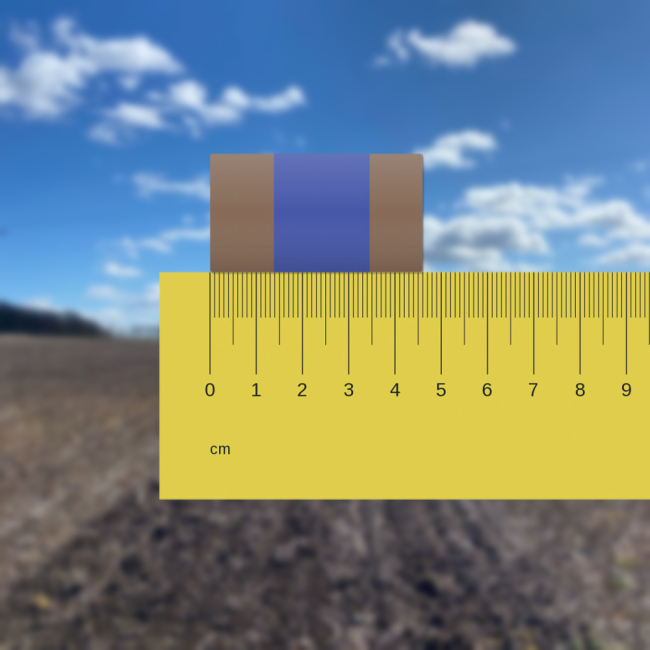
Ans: 4.6
